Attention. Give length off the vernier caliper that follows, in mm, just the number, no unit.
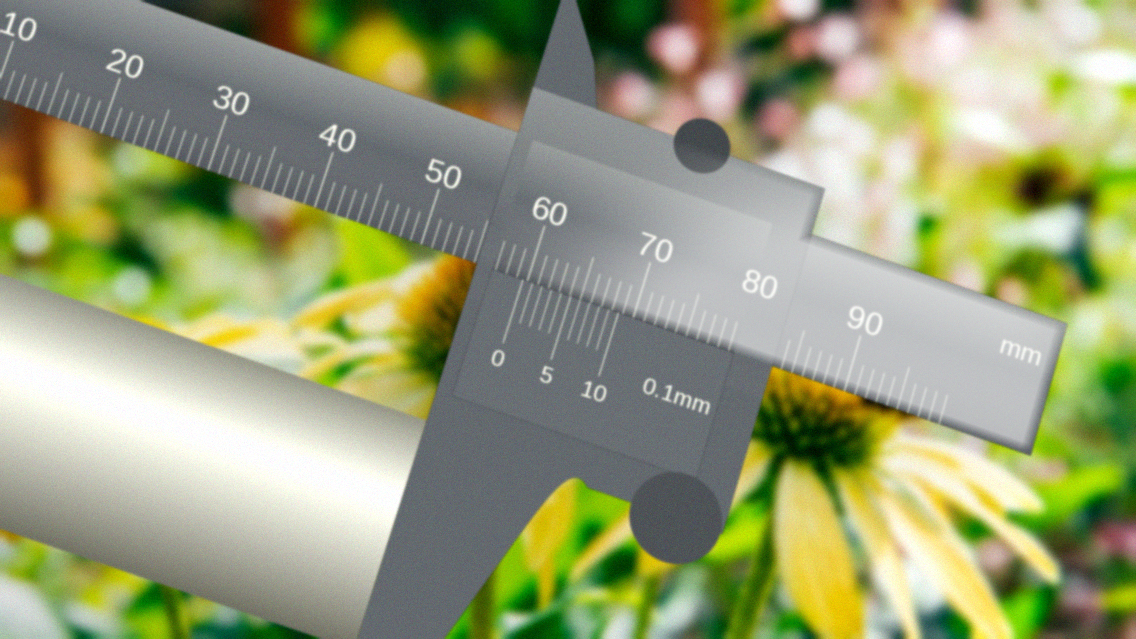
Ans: 59.6
